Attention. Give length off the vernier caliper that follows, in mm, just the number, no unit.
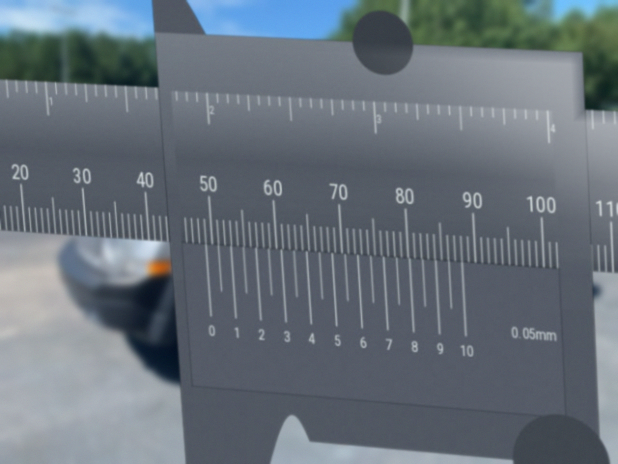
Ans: 49.0
